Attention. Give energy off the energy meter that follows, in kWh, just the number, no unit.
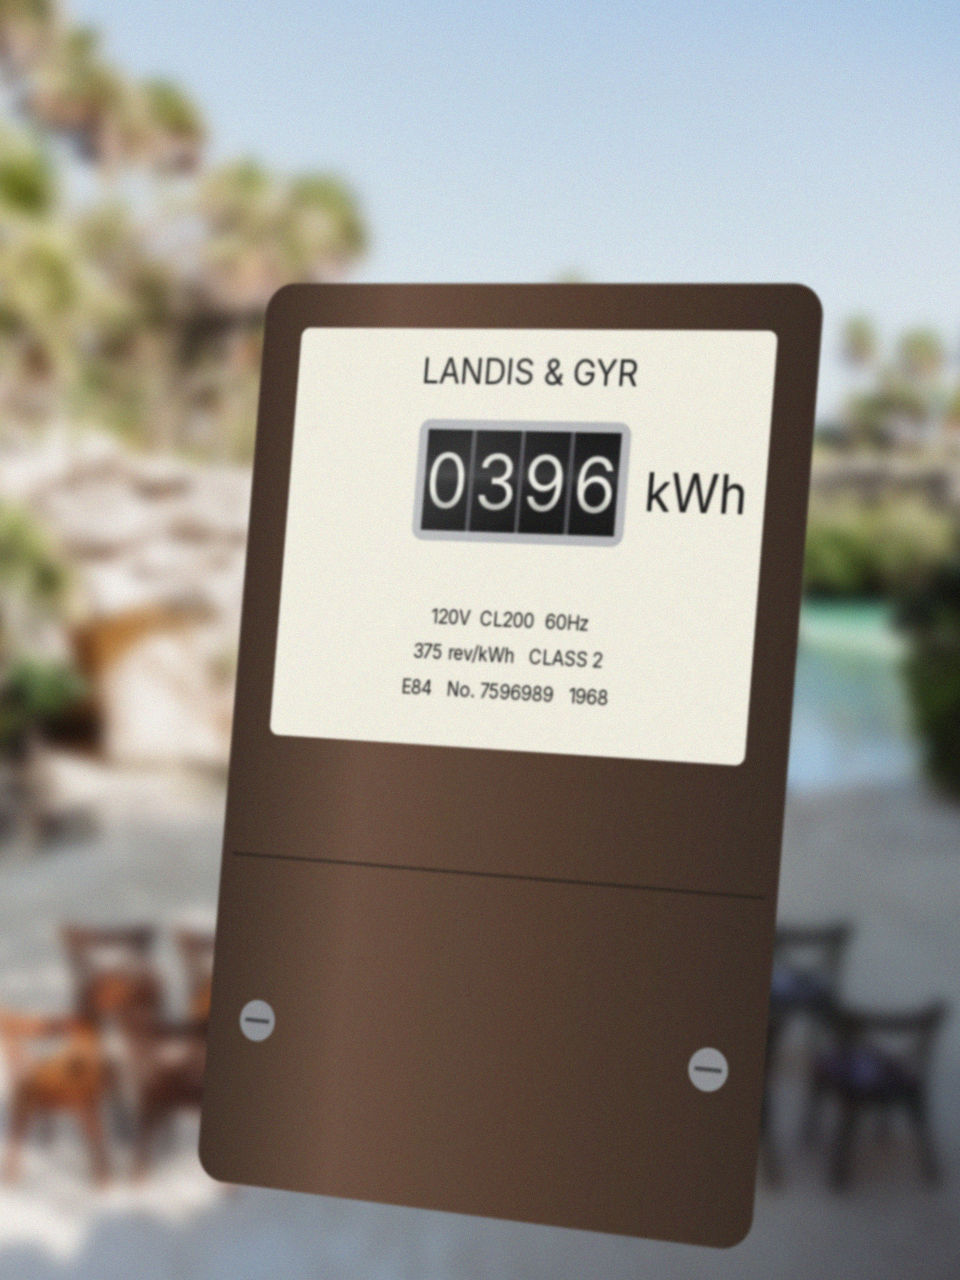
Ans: 396
